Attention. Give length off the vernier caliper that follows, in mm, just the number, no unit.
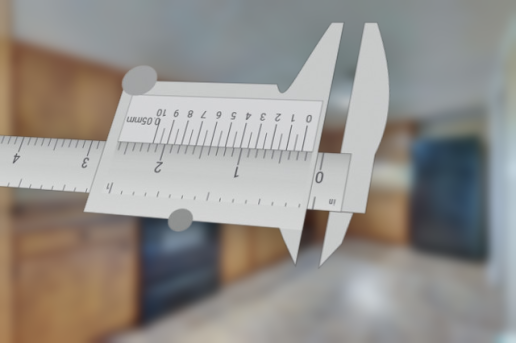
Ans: 2.6
